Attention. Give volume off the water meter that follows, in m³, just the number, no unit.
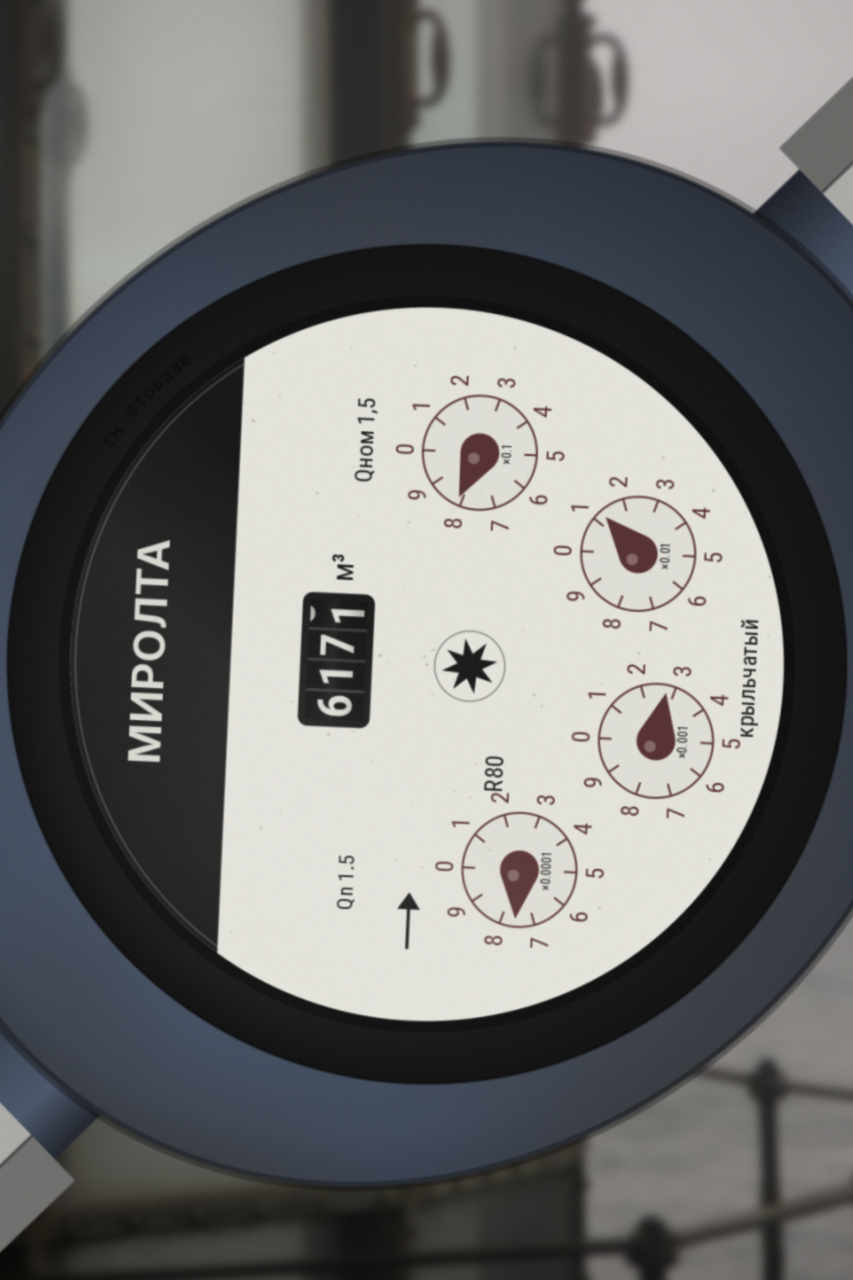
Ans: 6170.8127
